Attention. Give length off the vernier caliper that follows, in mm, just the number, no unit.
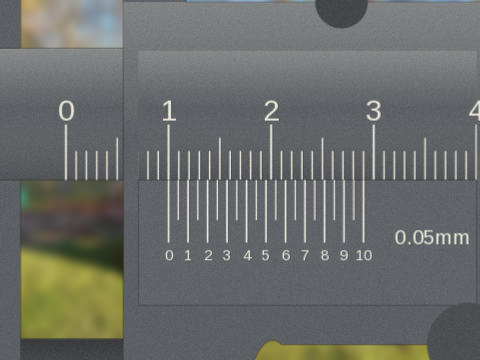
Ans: 10.0
